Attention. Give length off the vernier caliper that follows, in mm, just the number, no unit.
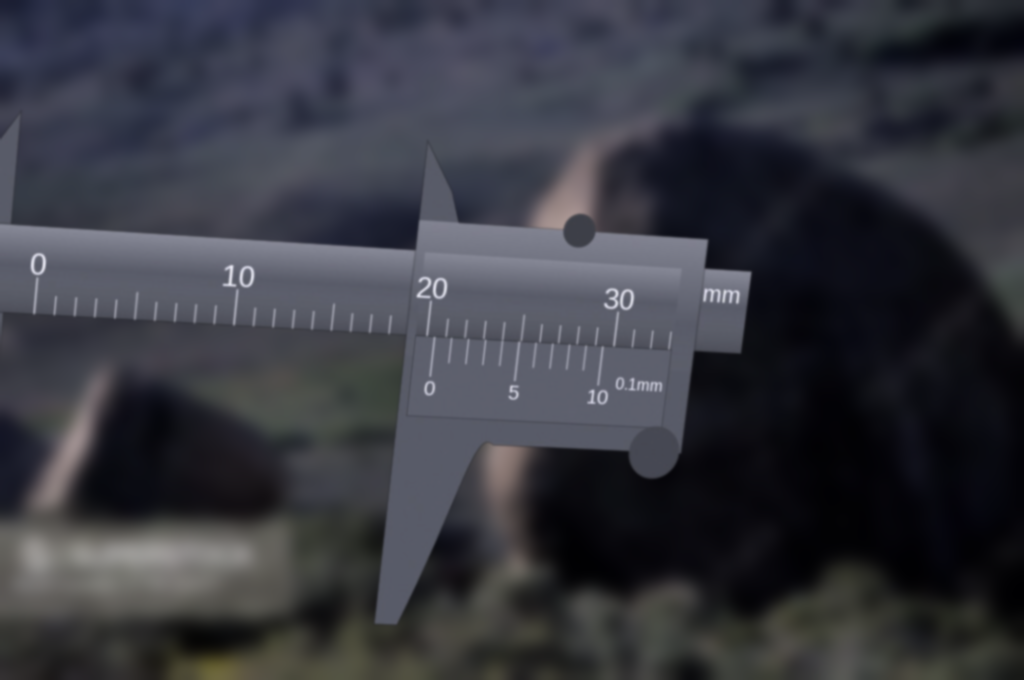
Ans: 20.4
